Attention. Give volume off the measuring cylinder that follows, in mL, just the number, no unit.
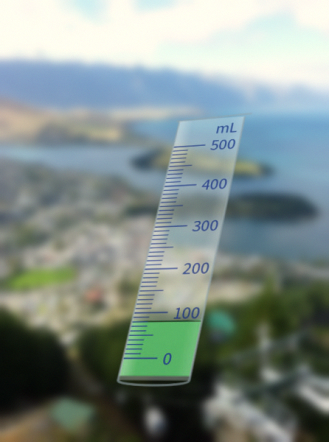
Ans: 80
